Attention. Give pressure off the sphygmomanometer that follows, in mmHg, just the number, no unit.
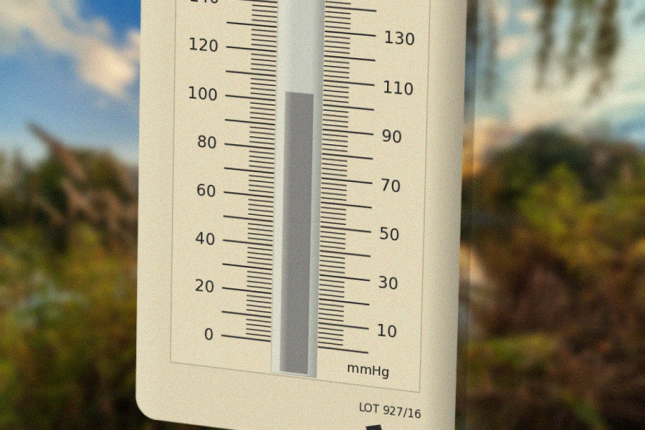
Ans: 104
